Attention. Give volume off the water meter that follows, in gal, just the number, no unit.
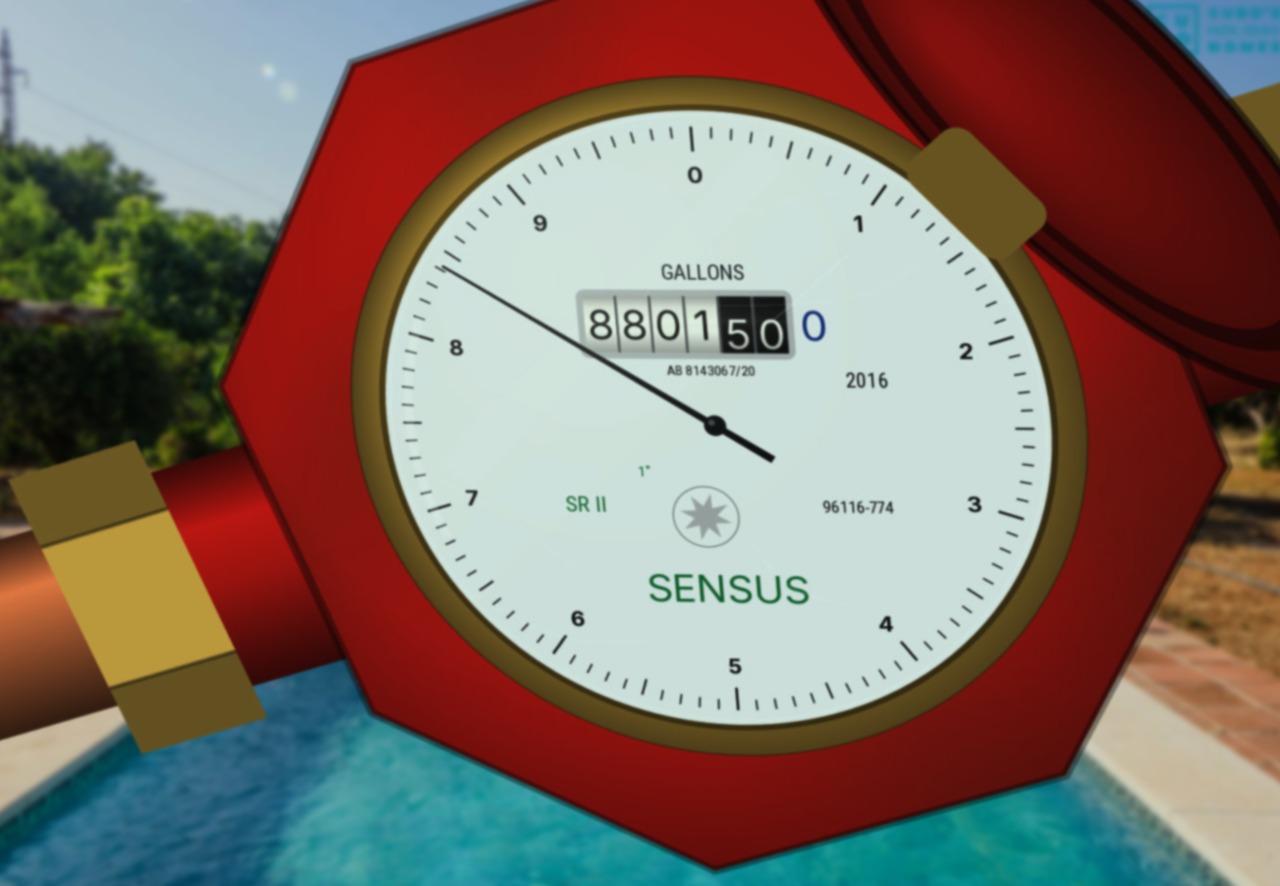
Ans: 8801498.4
